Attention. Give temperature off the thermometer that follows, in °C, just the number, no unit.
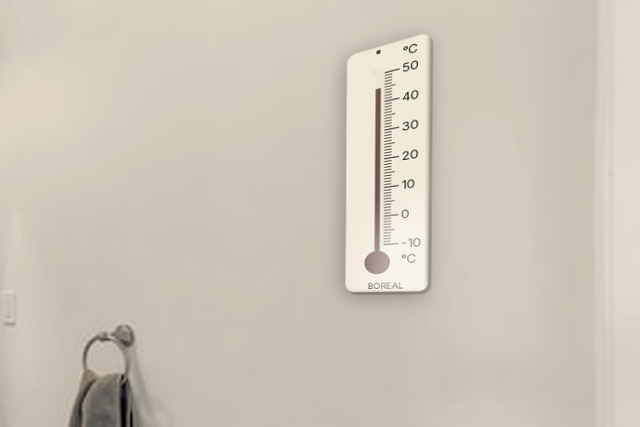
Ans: 45
